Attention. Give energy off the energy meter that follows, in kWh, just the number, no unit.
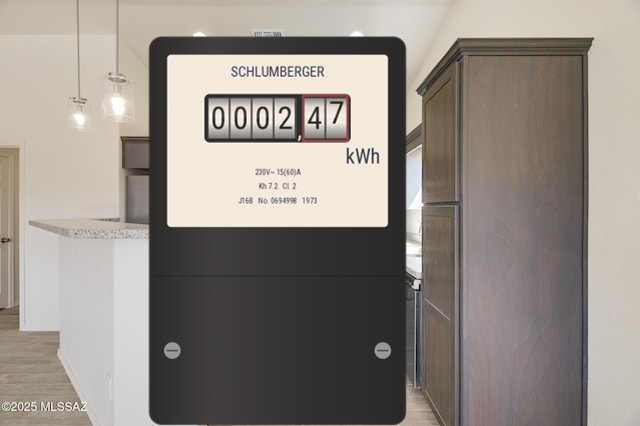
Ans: 2.47
